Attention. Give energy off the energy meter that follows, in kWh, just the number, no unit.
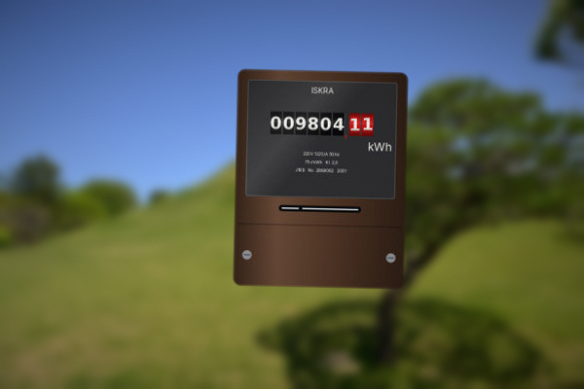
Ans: 9804.11
